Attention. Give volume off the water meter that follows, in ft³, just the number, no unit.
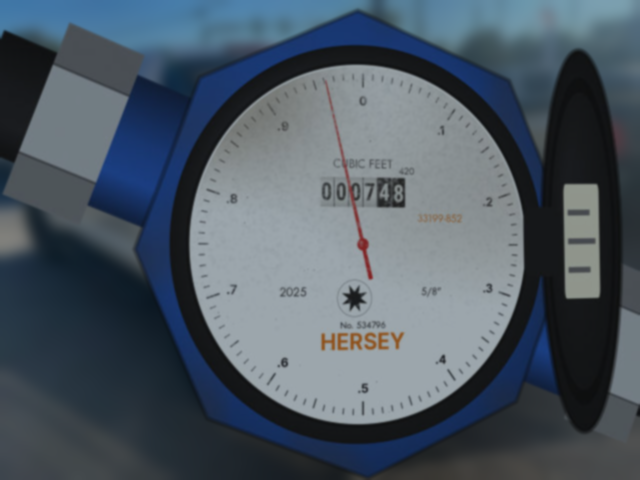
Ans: 747.96
